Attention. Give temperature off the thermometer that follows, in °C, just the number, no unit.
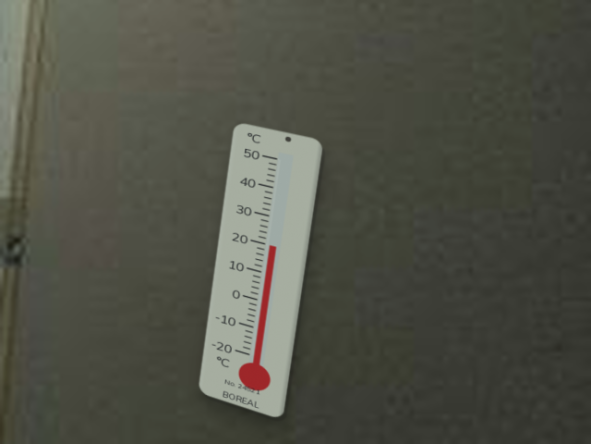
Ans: 20
